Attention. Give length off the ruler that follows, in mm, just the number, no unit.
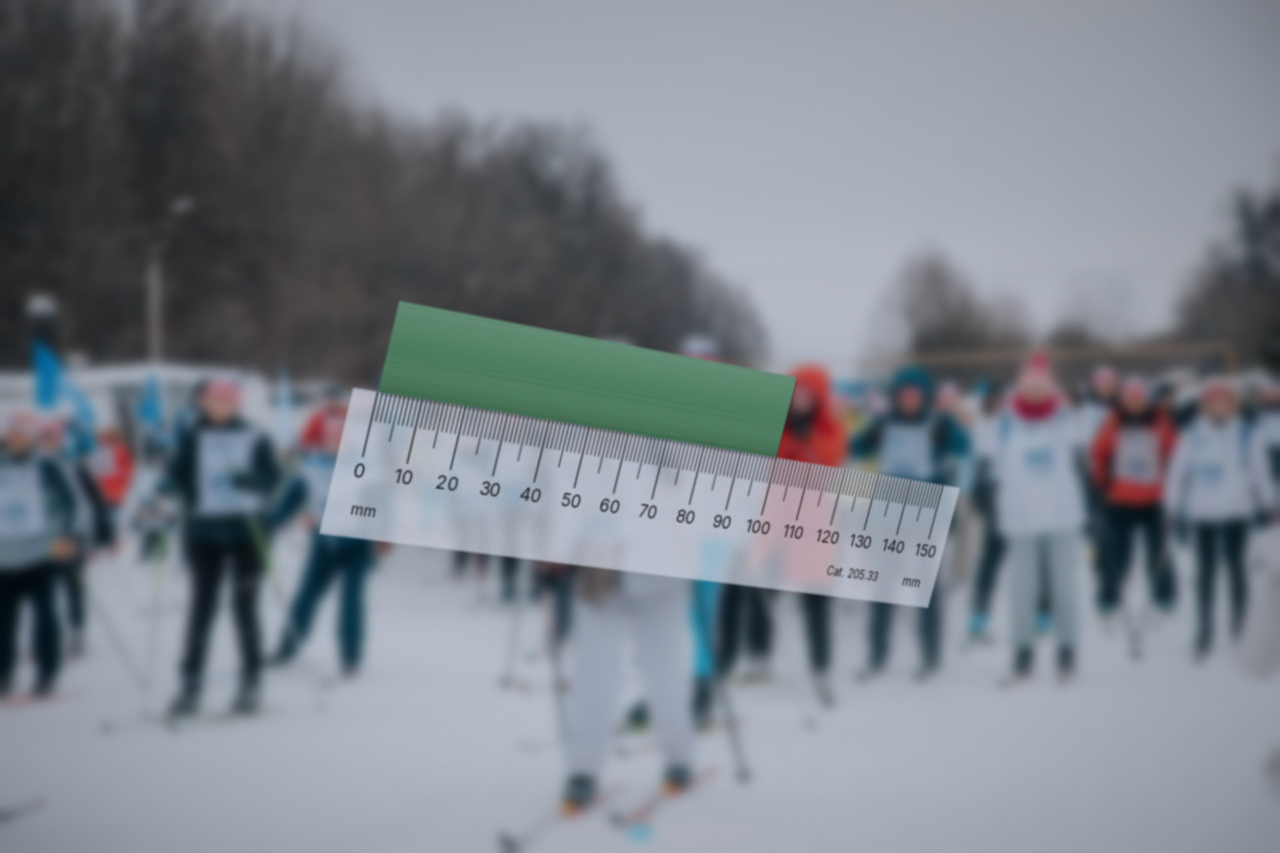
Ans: 100
